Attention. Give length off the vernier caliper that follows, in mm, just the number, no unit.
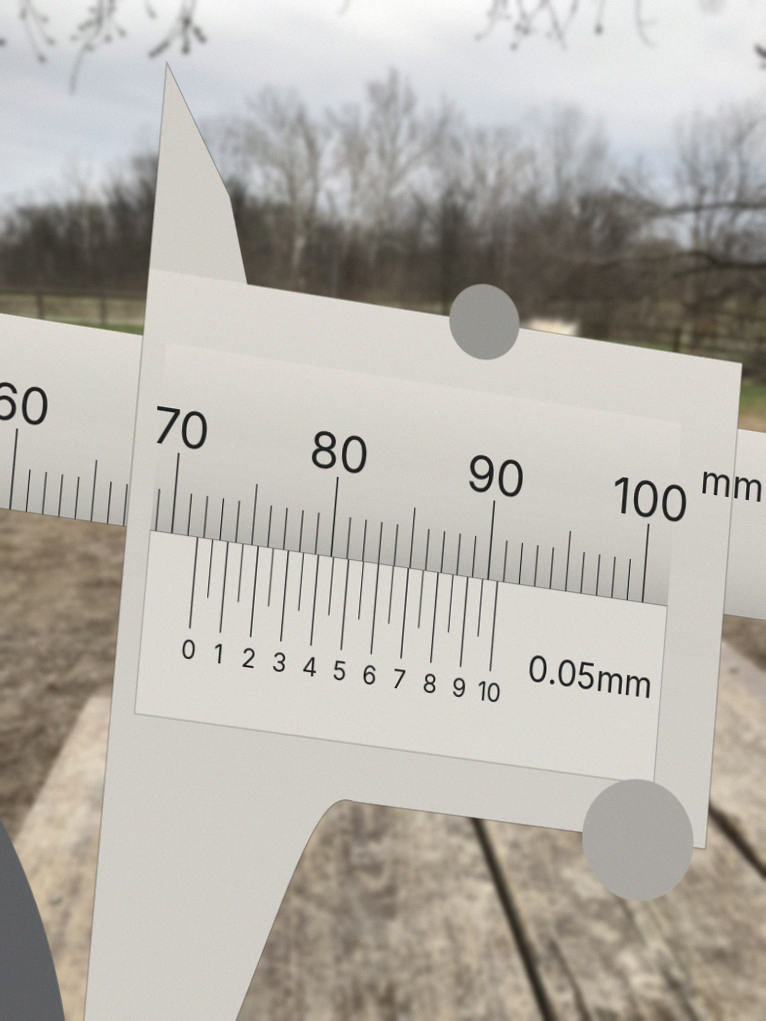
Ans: 71.6
